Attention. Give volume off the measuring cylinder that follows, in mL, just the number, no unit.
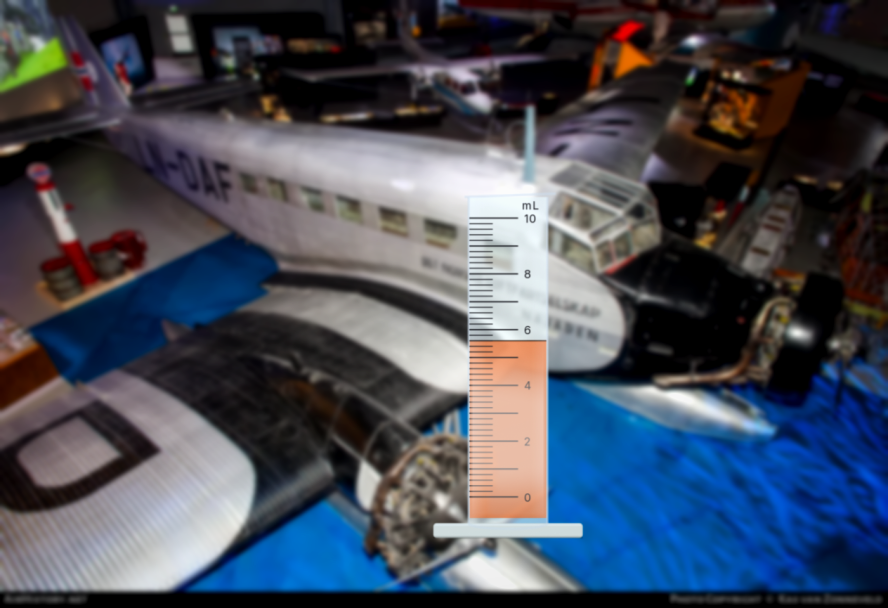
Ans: 5.6
